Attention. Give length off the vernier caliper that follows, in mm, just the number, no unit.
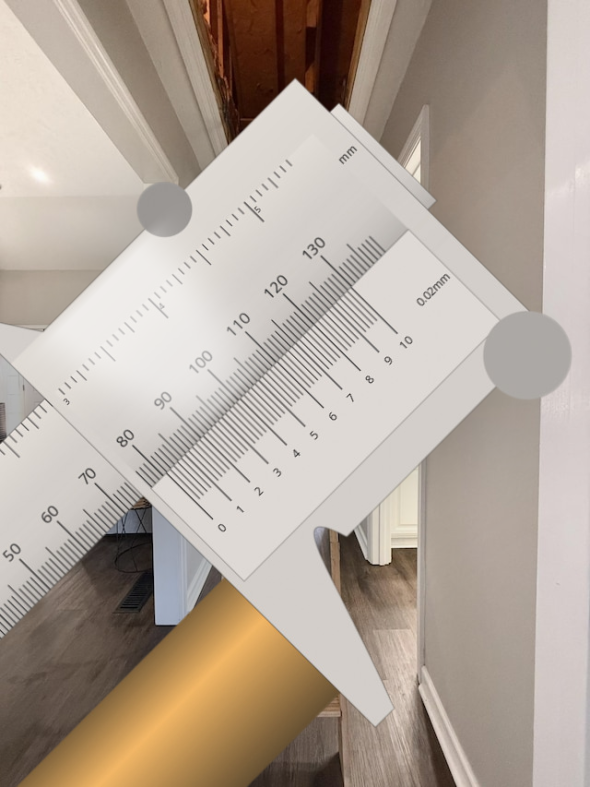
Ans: 80.8
